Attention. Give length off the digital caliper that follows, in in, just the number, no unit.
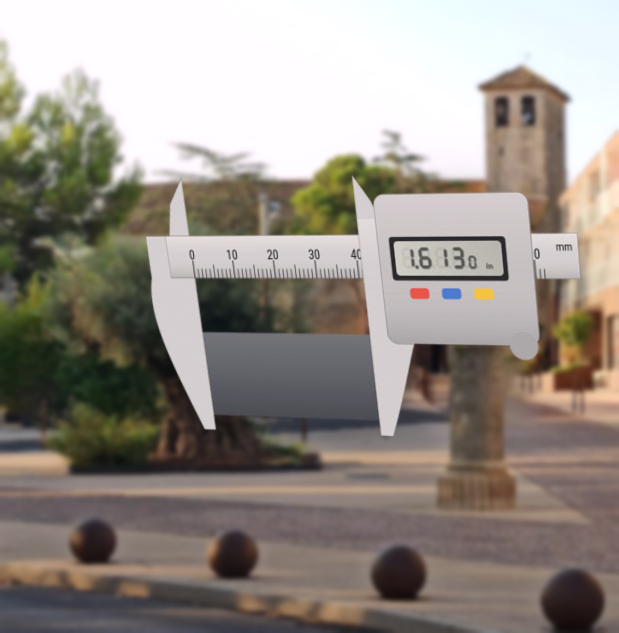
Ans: 1.6130
